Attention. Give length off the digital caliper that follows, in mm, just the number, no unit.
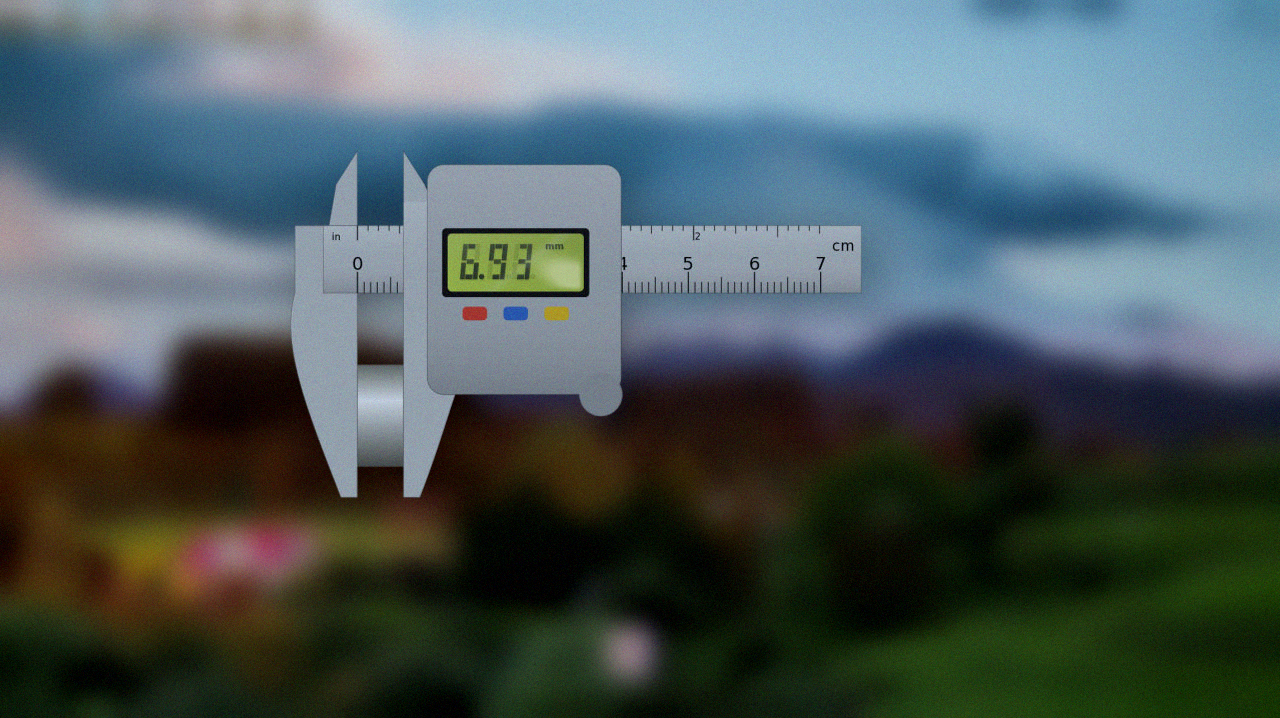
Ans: 6.93
